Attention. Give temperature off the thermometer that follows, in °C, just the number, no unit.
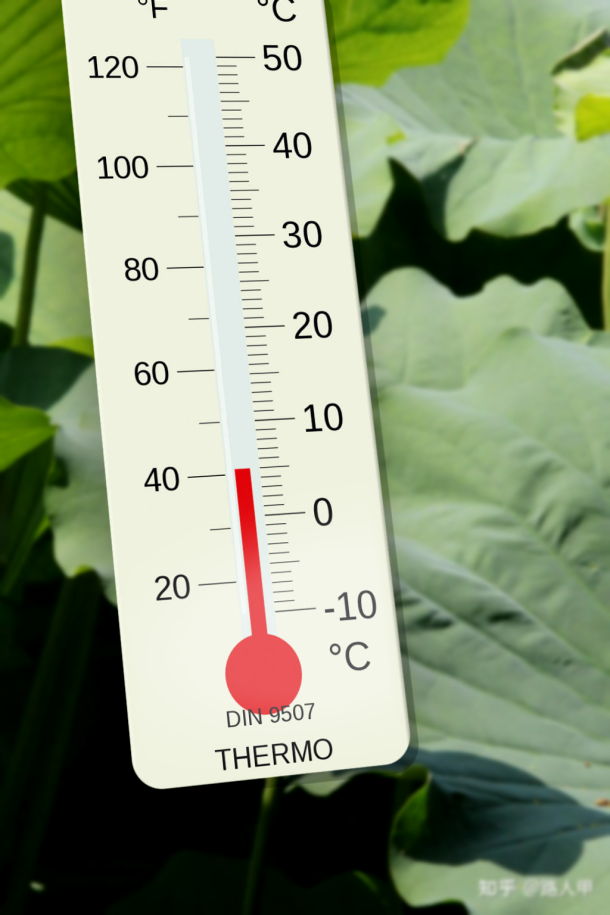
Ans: 5
